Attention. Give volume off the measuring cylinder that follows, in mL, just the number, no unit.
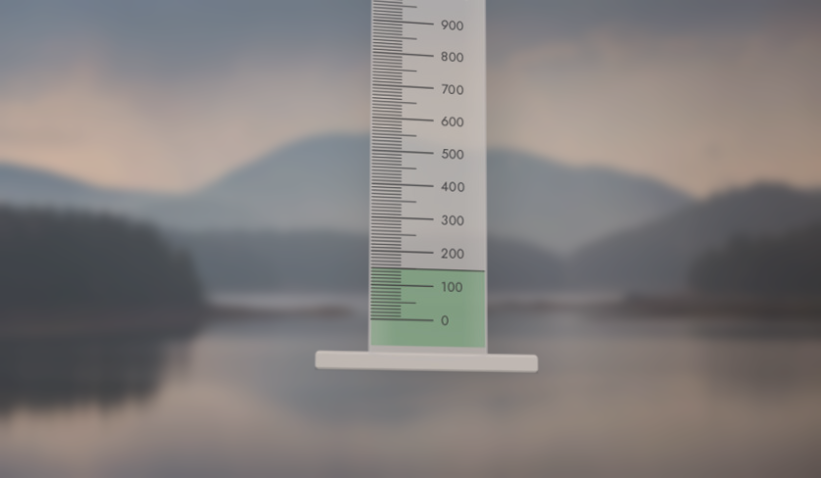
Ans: 150
